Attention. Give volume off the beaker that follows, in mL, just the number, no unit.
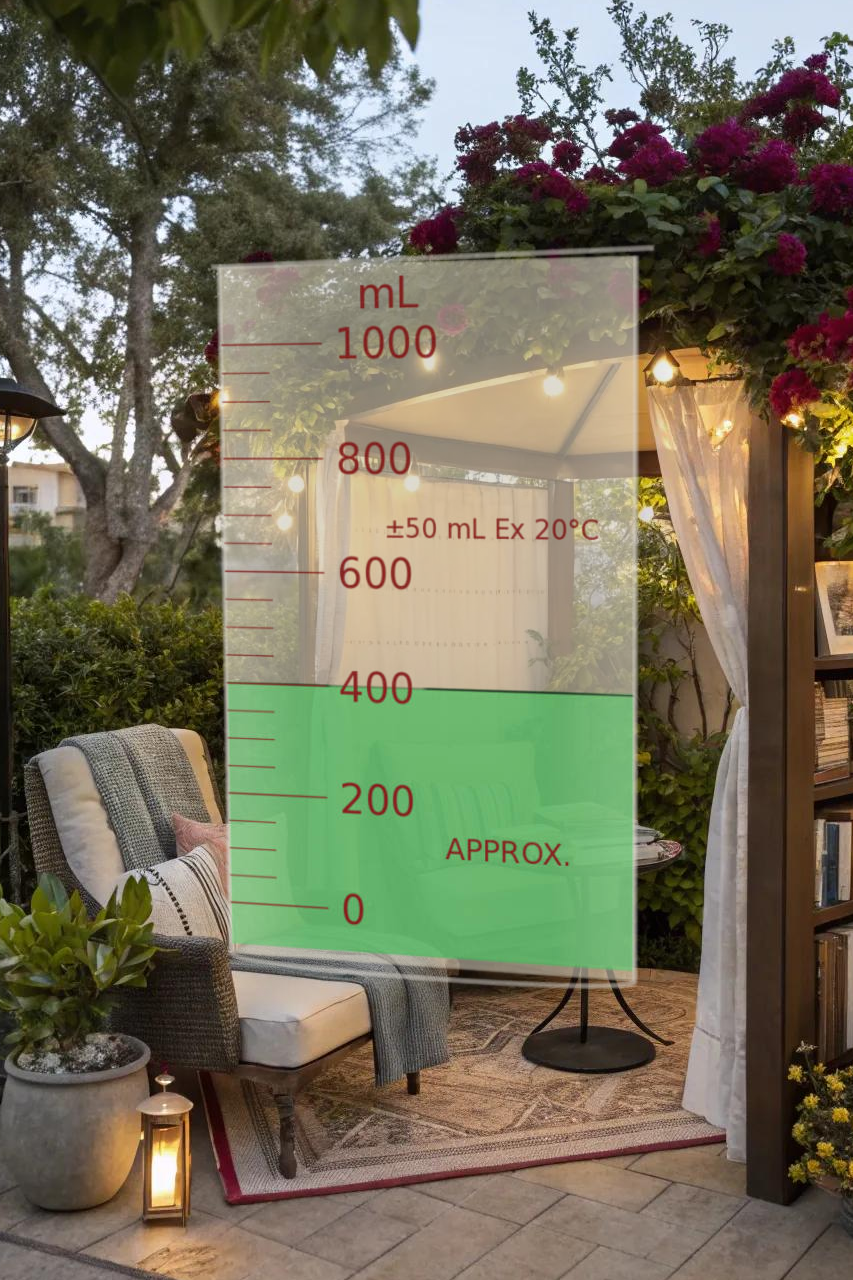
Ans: 400
